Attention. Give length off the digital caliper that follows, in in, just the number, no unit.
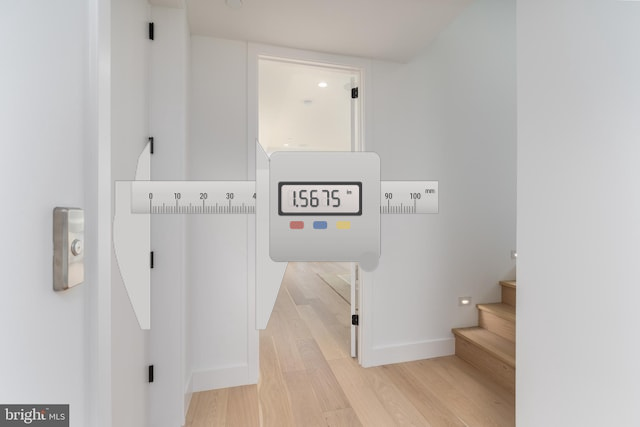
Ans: 1.5675
